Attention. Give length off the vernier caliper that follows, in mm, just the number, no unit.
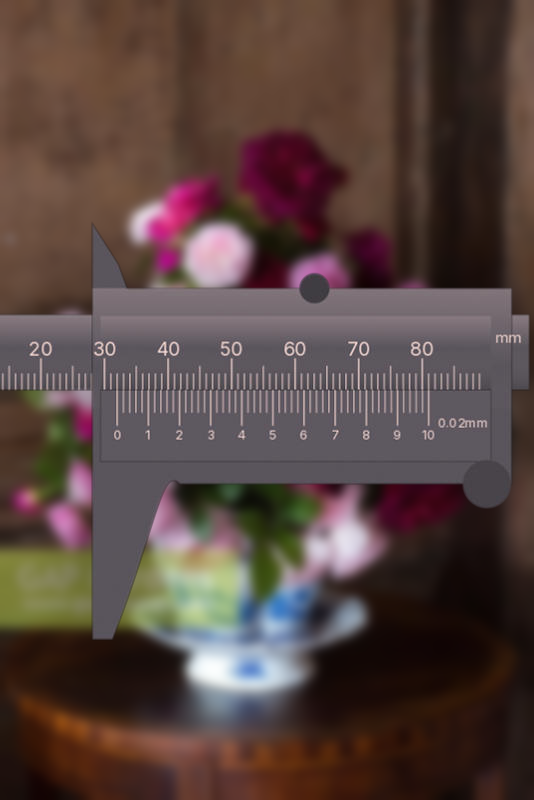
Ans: 32.0
